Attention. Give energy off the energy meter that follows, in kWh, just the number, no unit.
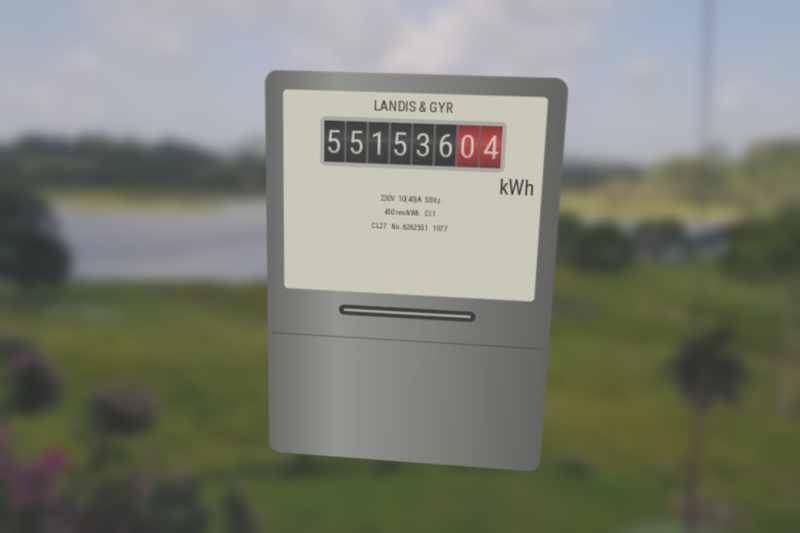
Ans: 551536.04
